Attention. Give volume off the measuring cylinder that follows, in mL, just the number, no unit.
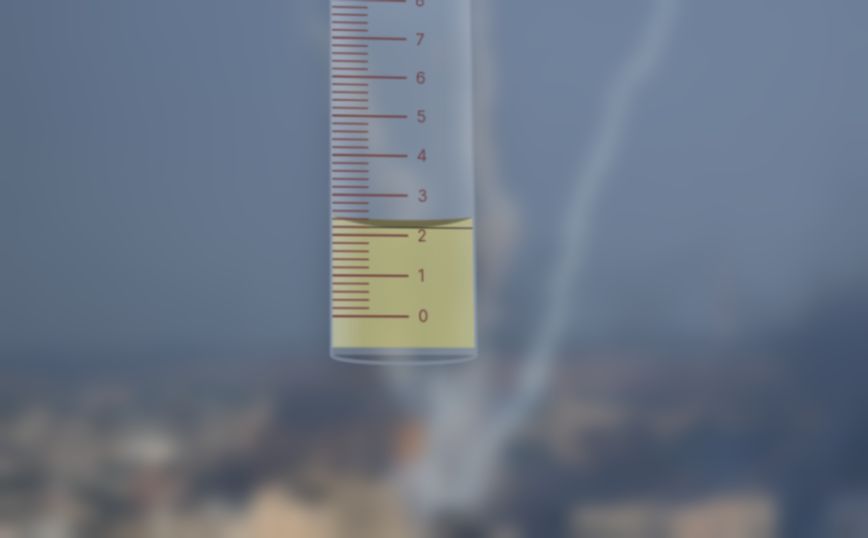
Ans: 2.2
